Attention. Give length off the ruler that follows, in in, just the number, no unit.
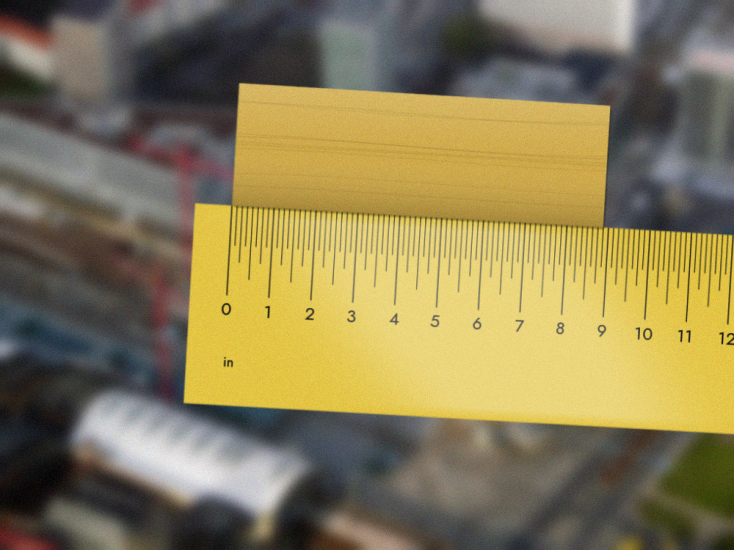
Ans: 8.875
